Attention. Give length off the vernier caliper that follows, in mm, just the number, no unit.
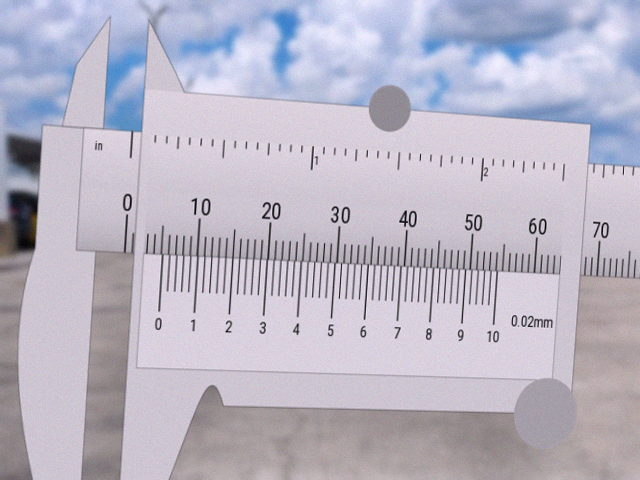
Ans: 5.2
